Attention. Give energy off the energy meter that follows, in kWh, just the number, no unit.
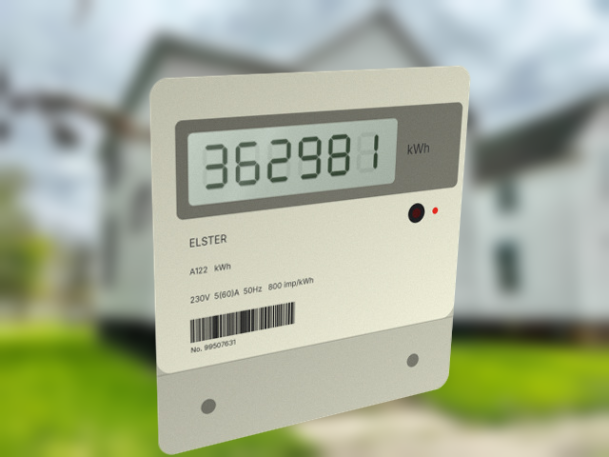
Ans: 362981
